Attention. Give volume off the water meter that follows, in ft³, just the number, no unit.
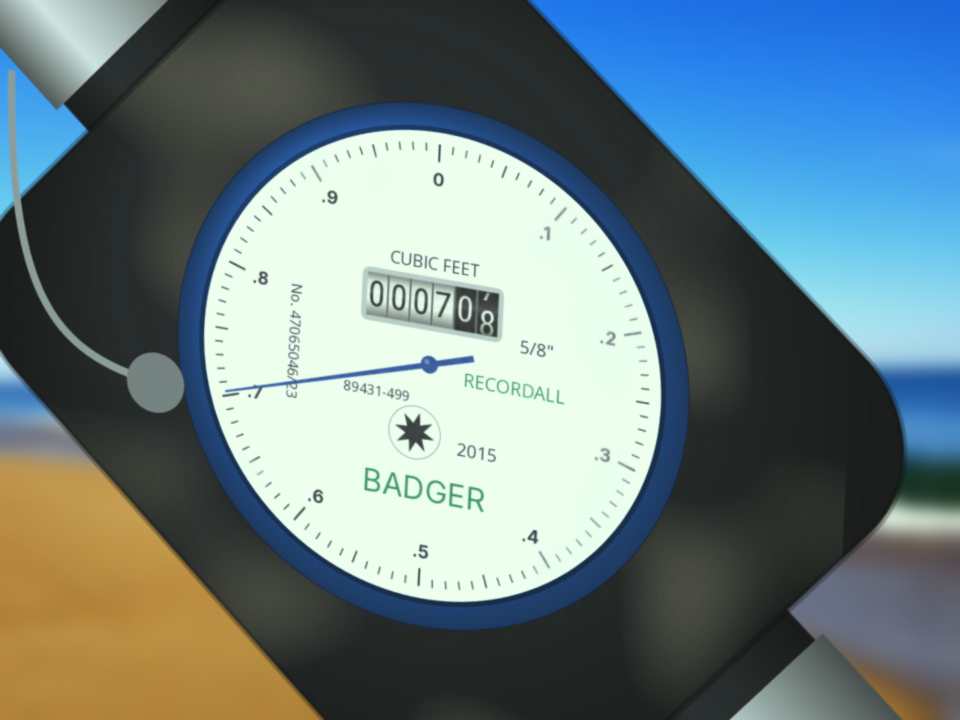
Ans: 707.70
